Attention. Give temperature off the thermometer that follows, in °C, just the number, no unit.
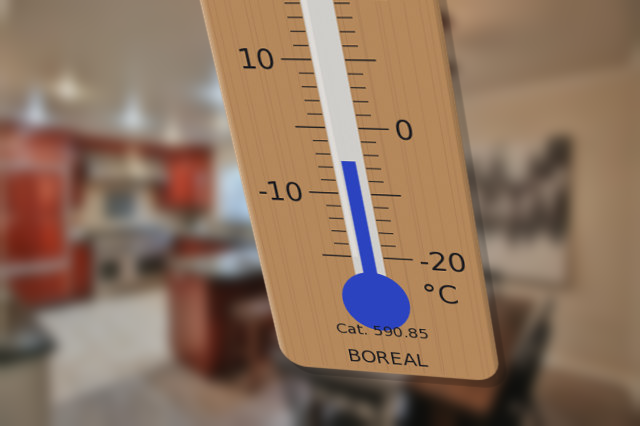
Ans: -5
